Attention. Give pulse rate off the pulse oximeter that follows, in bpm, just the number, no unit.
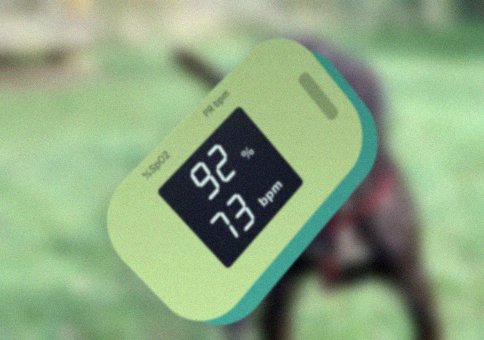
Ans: 73
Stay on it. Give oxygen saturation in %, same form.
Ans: 92
